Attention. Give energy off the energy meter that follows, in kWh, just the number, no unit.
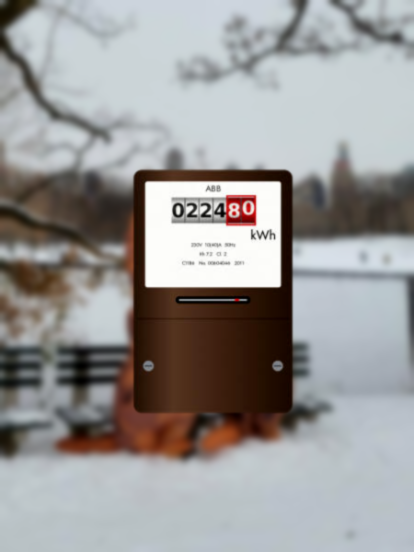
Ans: 224.80
